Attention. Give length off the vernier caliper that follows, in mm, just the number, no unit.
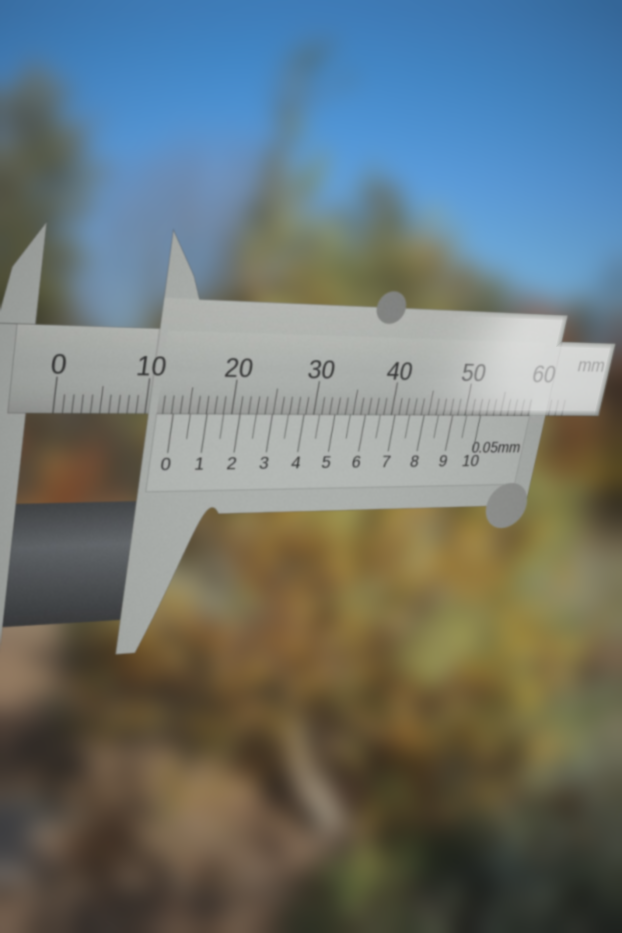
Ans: 13.2
